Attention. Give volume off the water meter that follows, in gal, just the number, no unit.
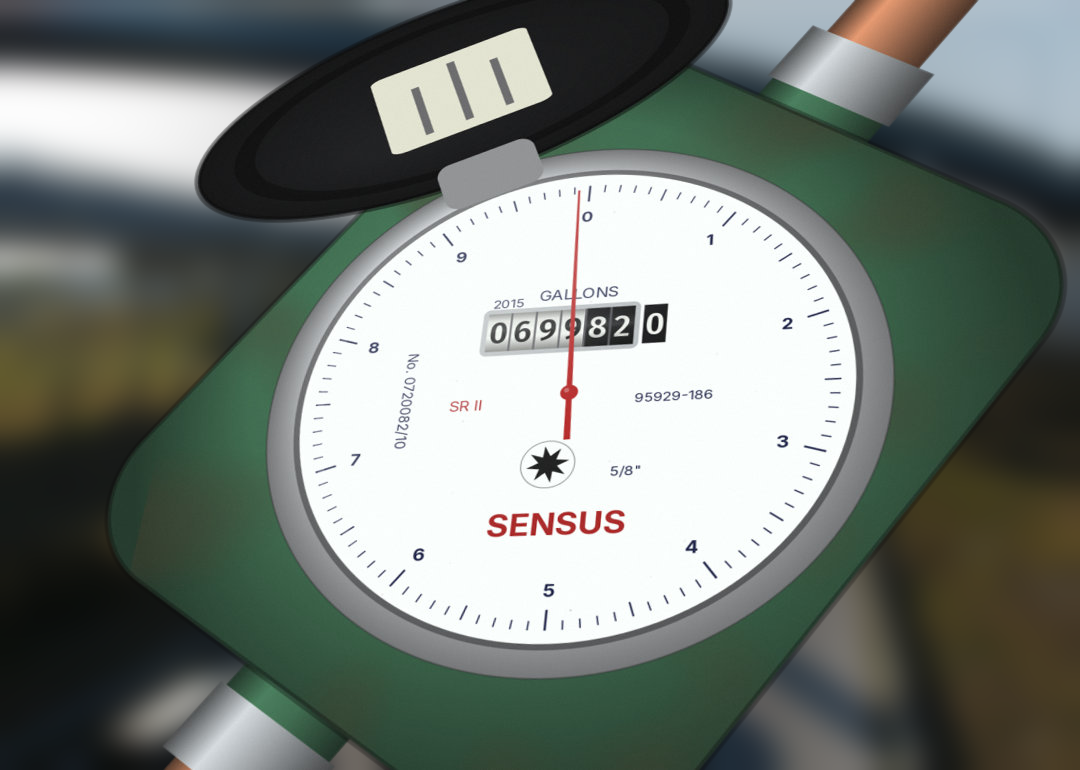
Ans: 699819.9
